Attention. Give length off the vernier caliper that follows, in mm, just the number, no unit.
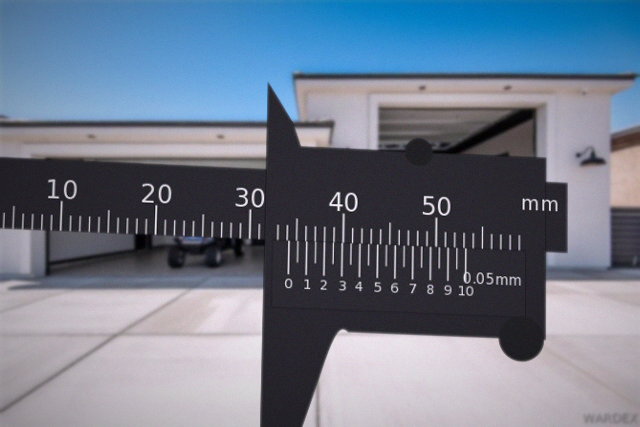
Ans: 34.2
